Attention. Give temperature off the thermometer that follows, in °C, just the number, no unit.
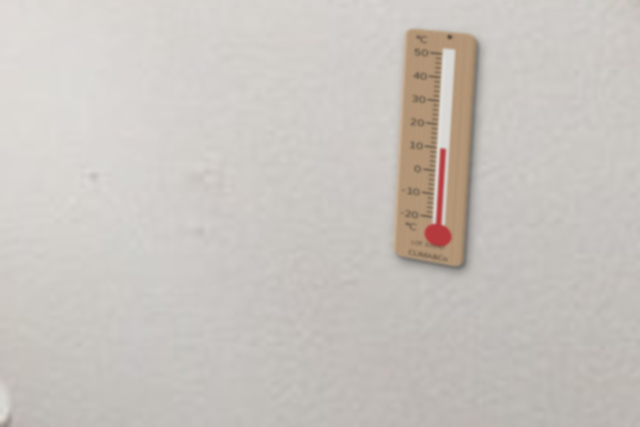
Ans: 10
